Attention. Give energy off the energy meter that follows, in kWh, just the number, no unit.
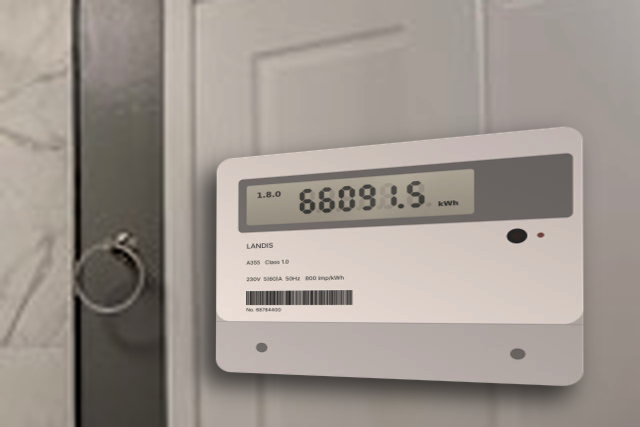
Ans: 66091.5
